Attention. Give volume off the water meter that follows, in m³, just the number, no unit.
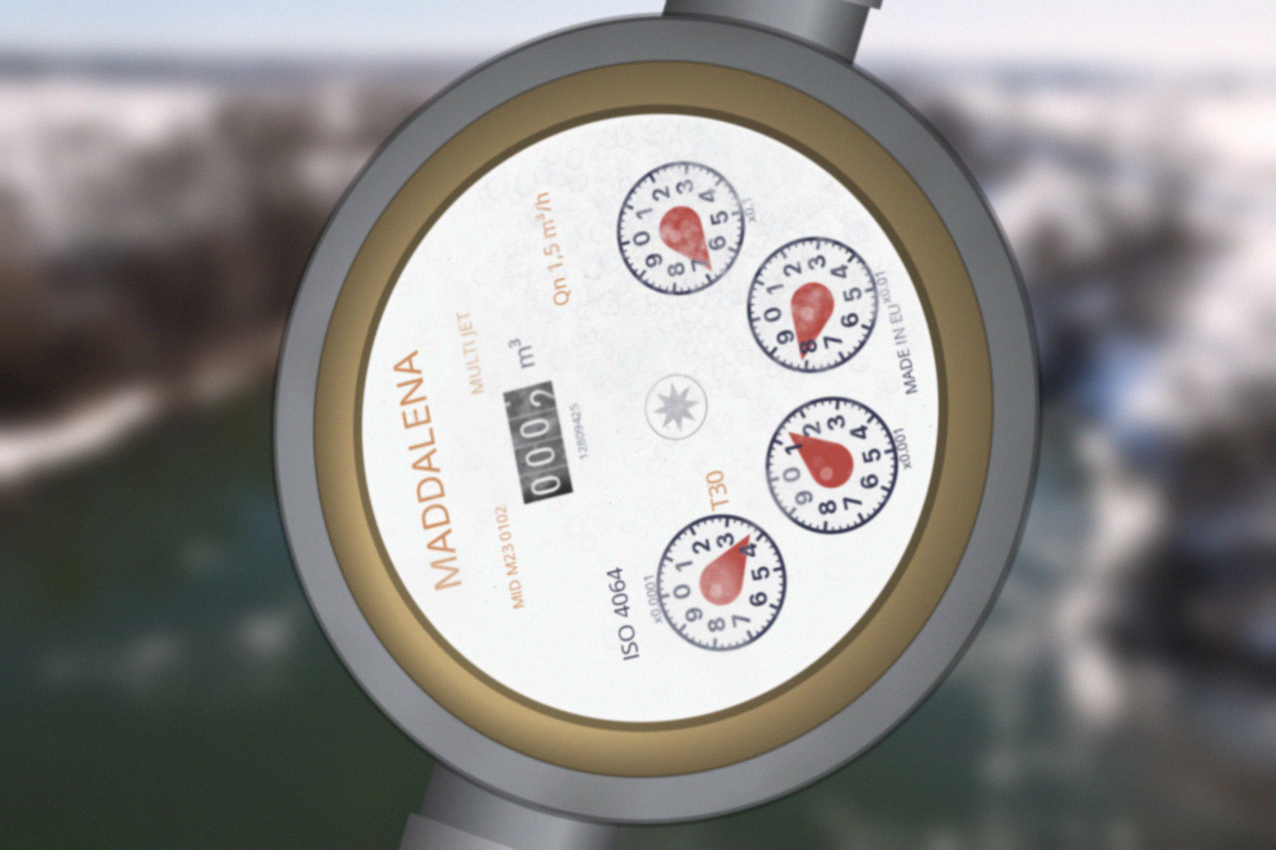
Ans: 1.6813
